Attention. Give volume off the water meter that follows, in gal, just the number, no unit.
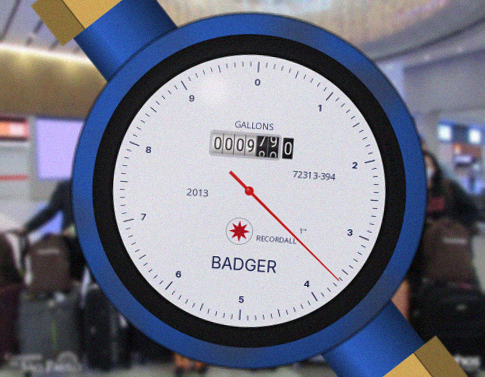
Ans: 9793.6
